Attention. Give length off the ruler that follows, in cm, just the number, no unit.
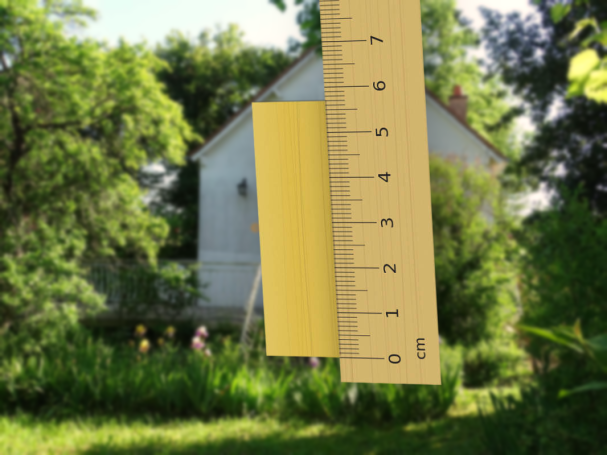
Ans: 5.7
